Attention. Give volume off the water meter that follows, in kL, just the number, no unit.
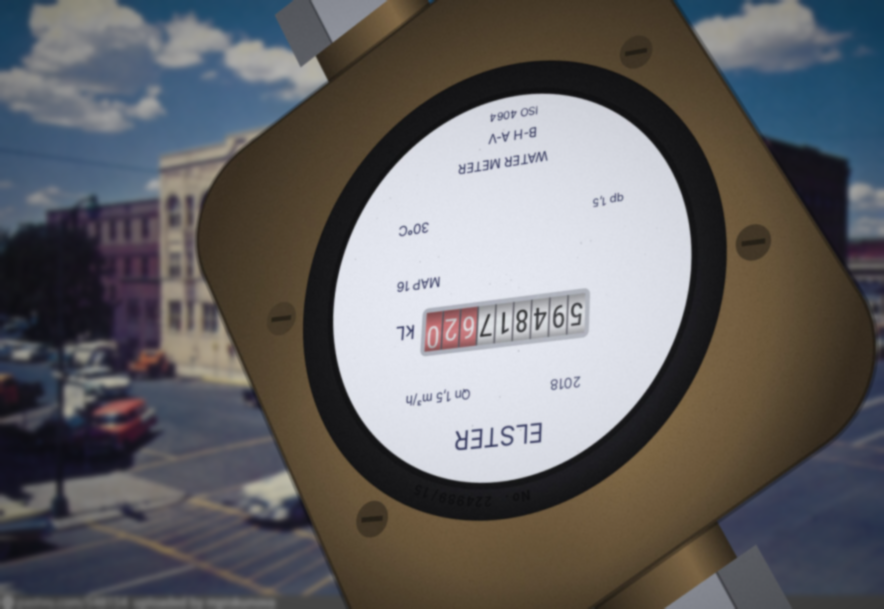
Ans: 594817.620
